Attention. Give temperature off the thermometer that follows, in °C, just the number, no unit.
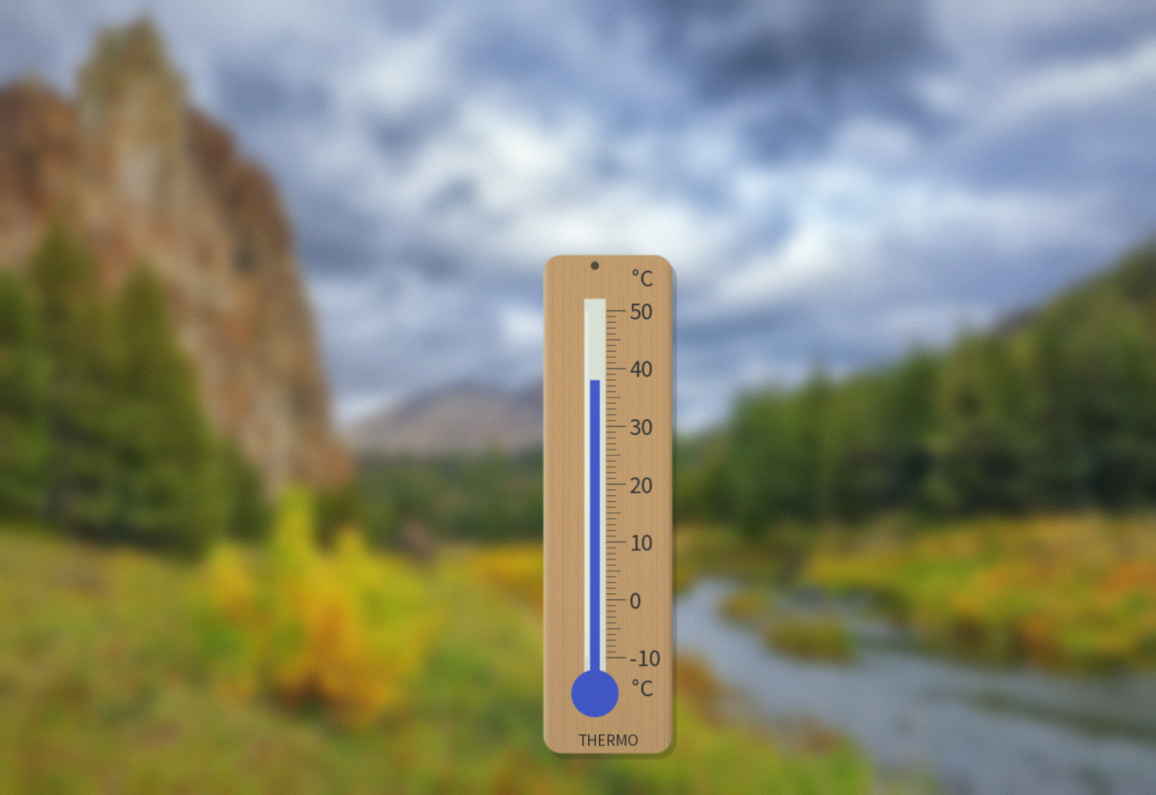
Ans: 38
